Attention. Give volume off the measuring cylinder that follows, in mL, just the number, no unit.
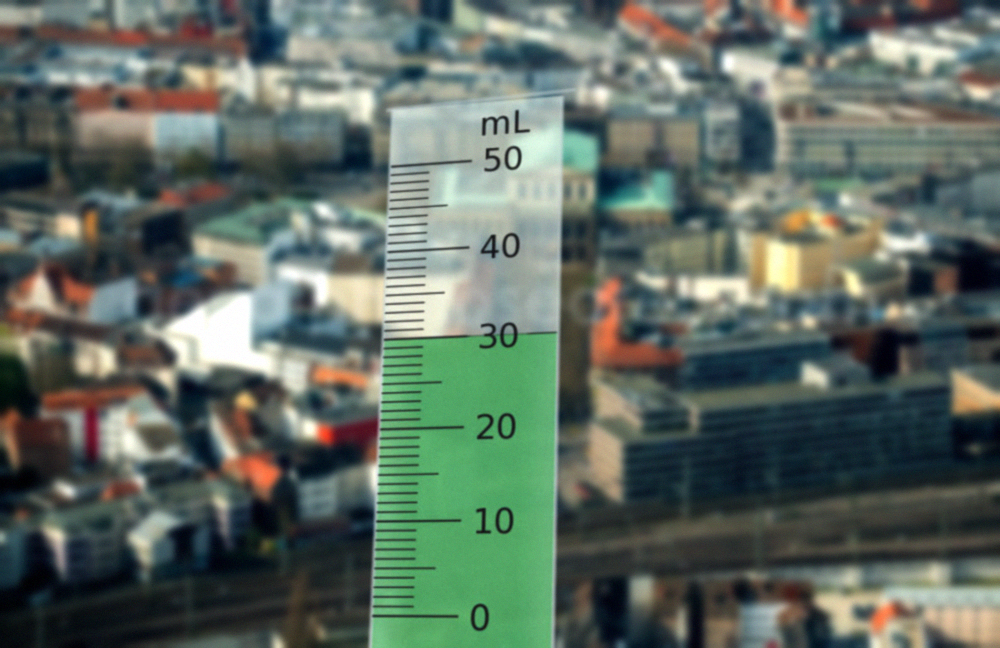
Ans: 30
